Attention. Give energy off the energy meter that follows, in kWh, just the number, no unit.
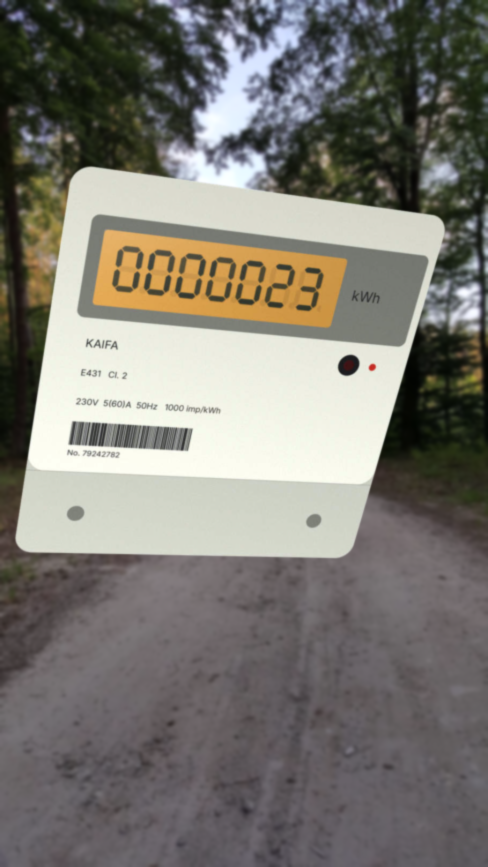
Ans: 23
